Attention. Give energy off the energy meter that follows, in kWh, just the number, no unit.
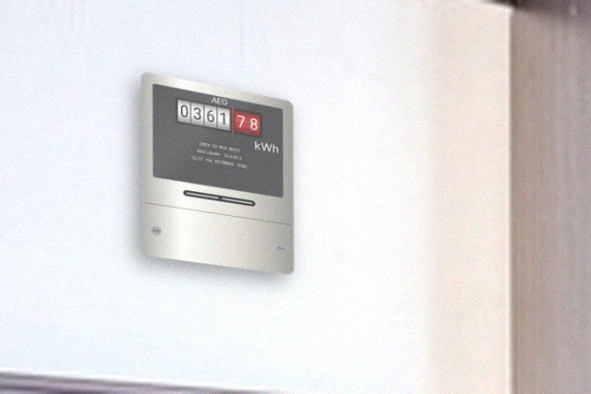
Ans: 361.78
